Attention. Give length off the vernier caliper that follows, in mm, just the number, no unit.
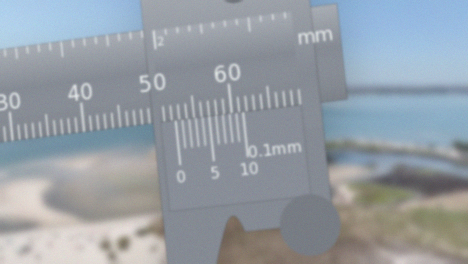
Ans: 52.5
